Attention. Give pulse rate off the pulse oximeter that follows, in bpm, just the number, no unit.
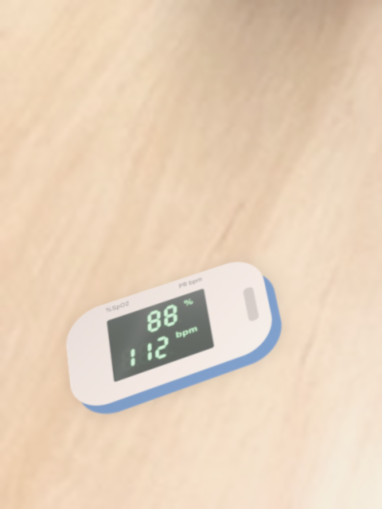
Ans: 112
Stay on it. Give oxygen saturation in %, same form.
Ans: 88
